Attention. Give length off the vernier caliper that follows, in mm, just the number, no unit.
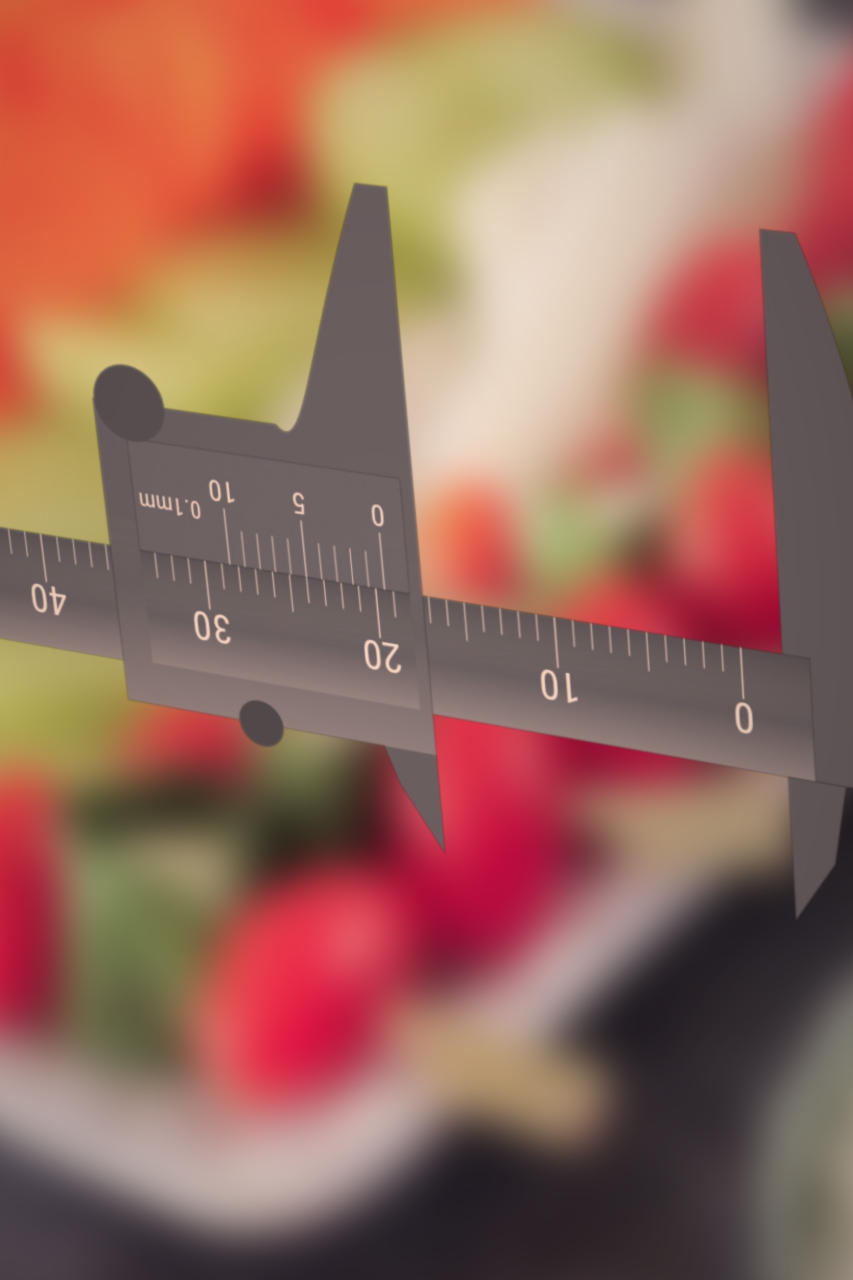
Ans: 19.5
